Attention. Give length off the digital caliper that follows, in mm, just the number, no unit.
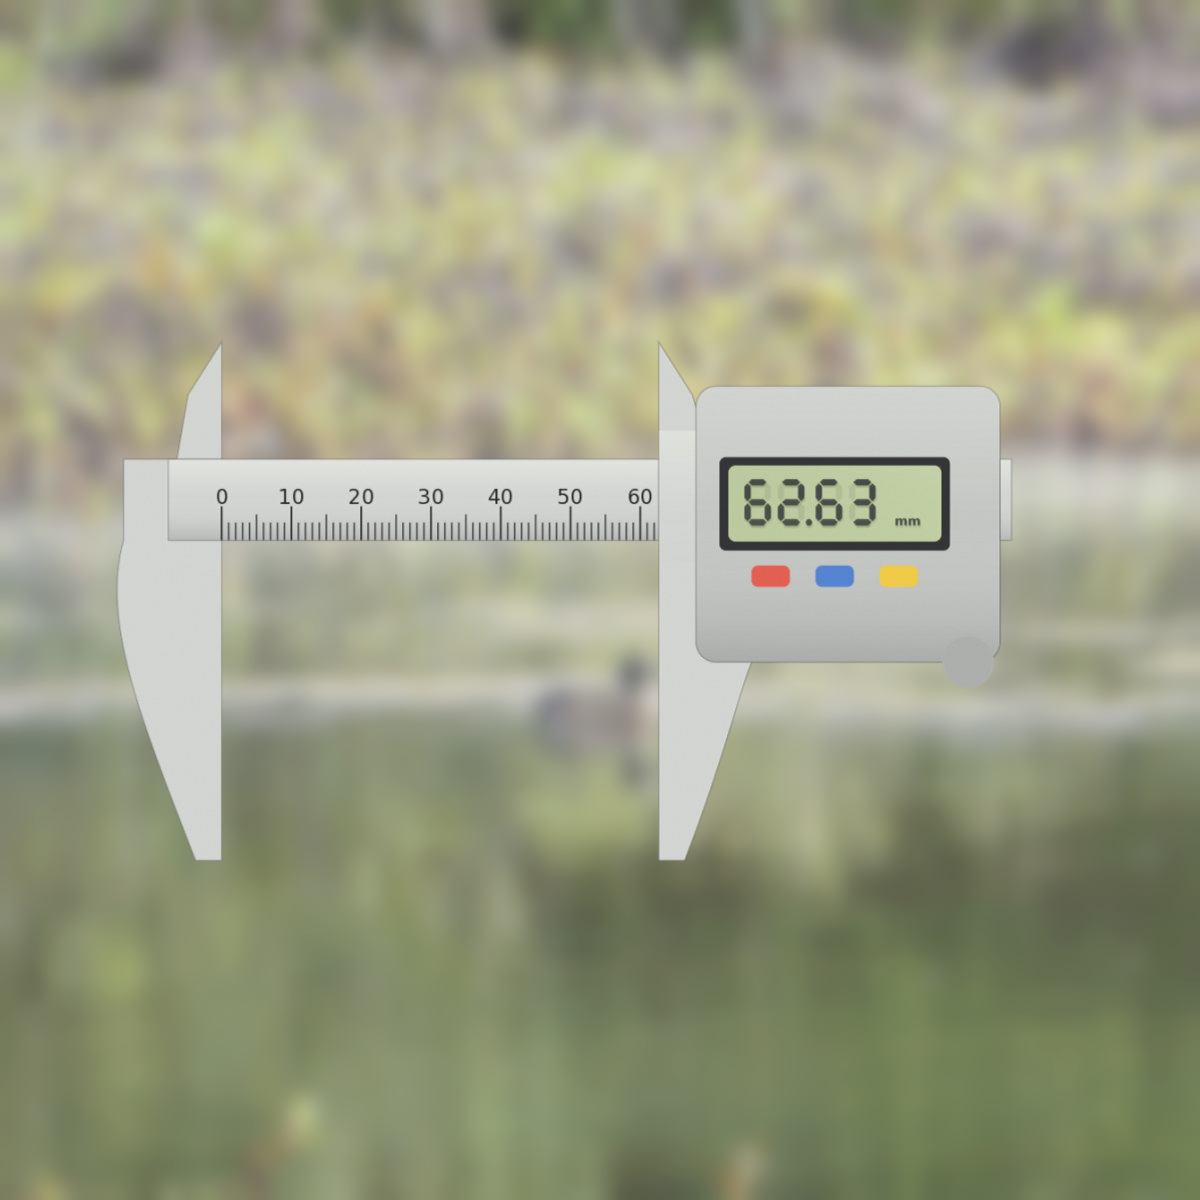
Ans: 62.63
